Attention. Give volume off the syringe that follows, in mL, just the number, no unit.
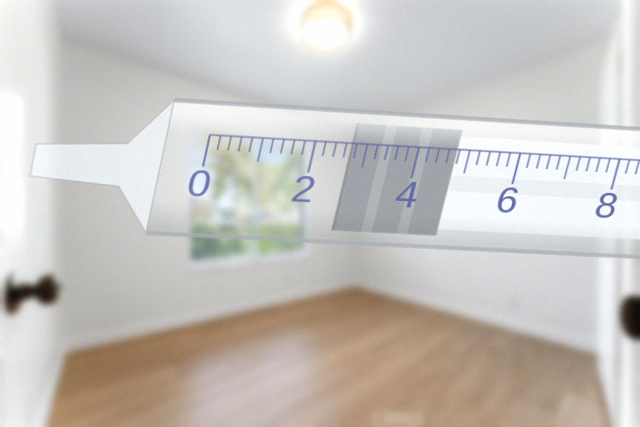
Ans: 2.7
